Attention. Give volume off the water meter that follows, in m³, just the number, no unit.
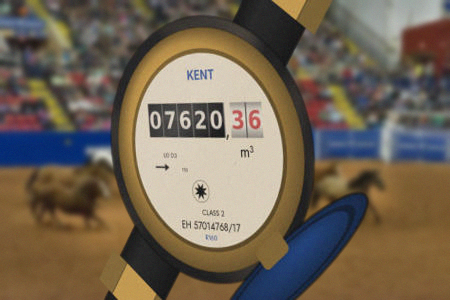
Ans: 7620.36
